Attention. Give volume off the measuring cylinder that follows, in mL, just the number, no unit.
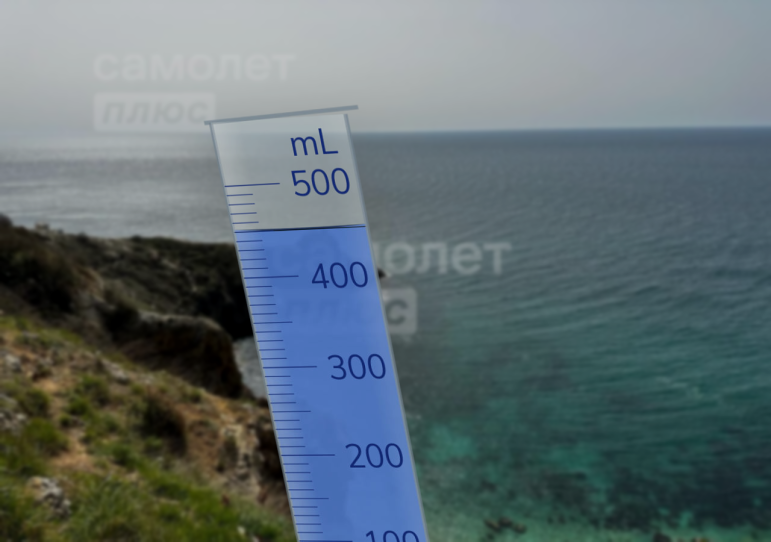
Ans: 450
